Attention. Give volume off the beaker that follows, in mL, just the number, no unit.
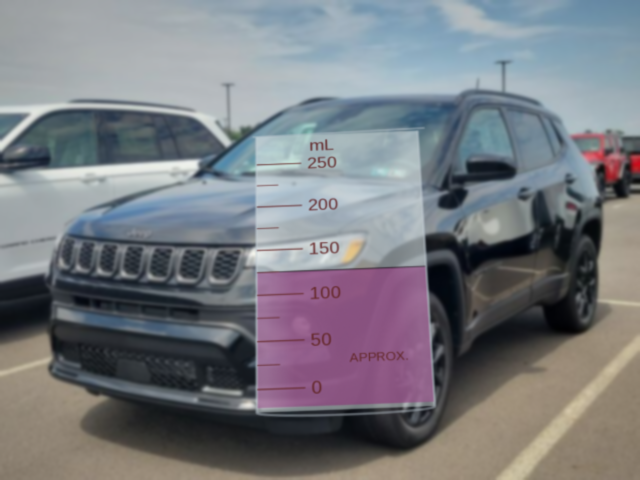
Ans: 125
